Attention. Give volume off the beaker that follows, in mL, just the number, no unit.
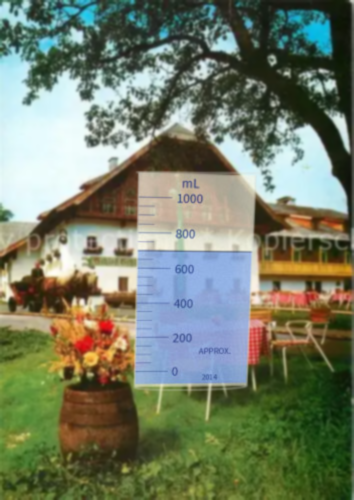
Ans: 700
